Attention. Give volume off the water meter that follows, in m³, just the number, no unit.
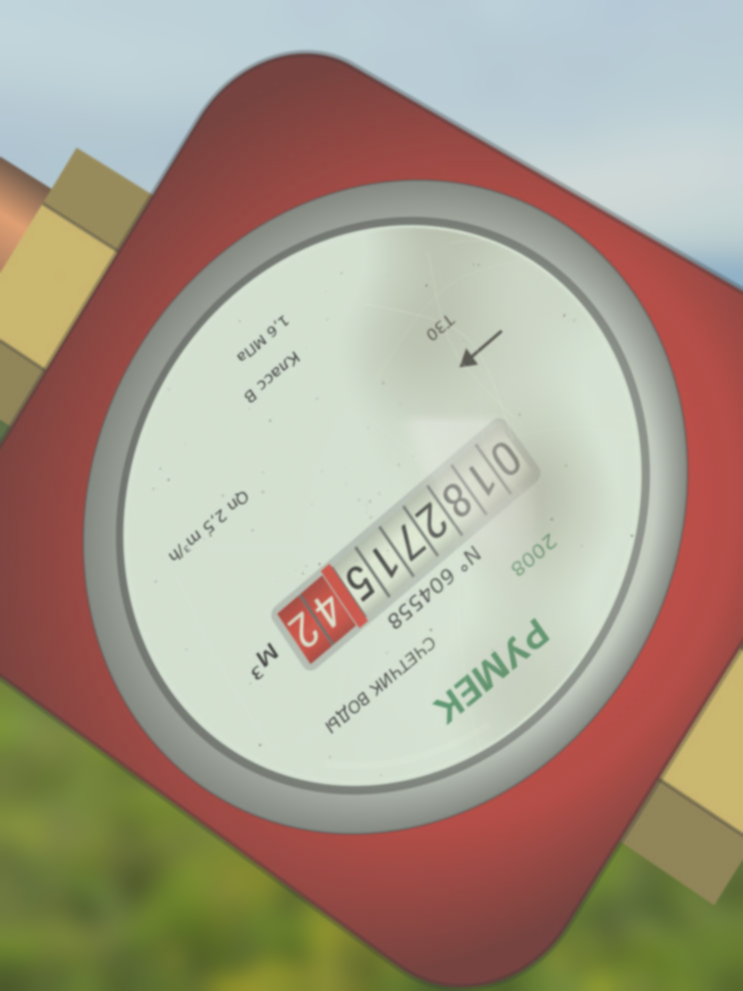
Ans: 182715.42
